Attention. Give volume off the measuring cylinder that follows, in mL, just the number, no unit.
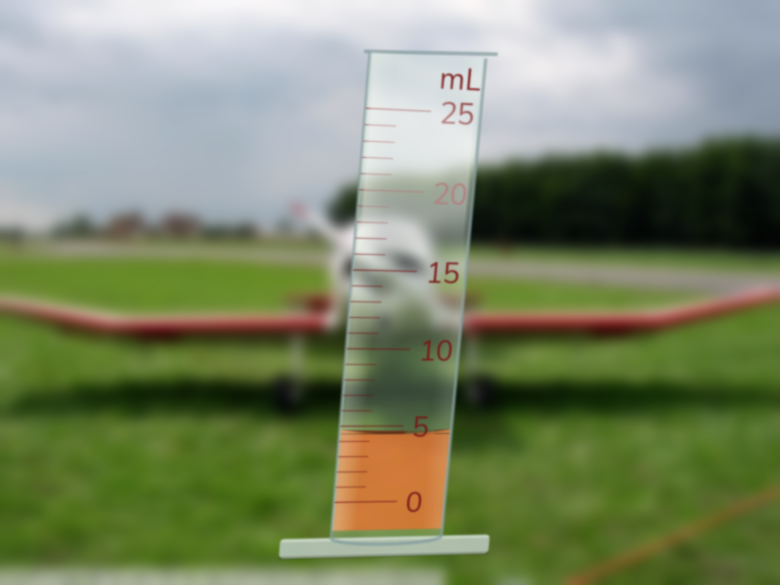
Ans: 4.5
